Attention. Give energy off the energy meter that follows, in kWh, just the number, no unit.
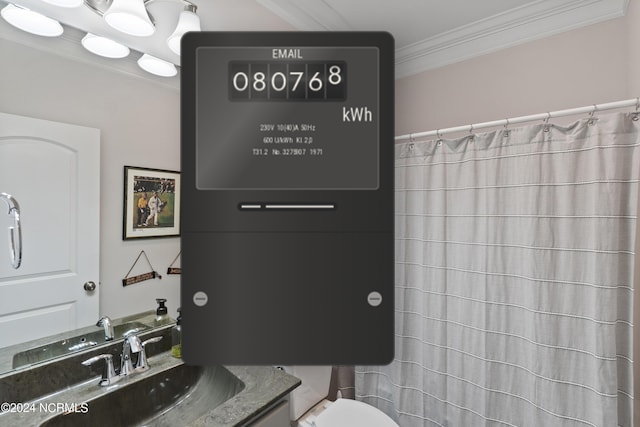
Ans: 80768
